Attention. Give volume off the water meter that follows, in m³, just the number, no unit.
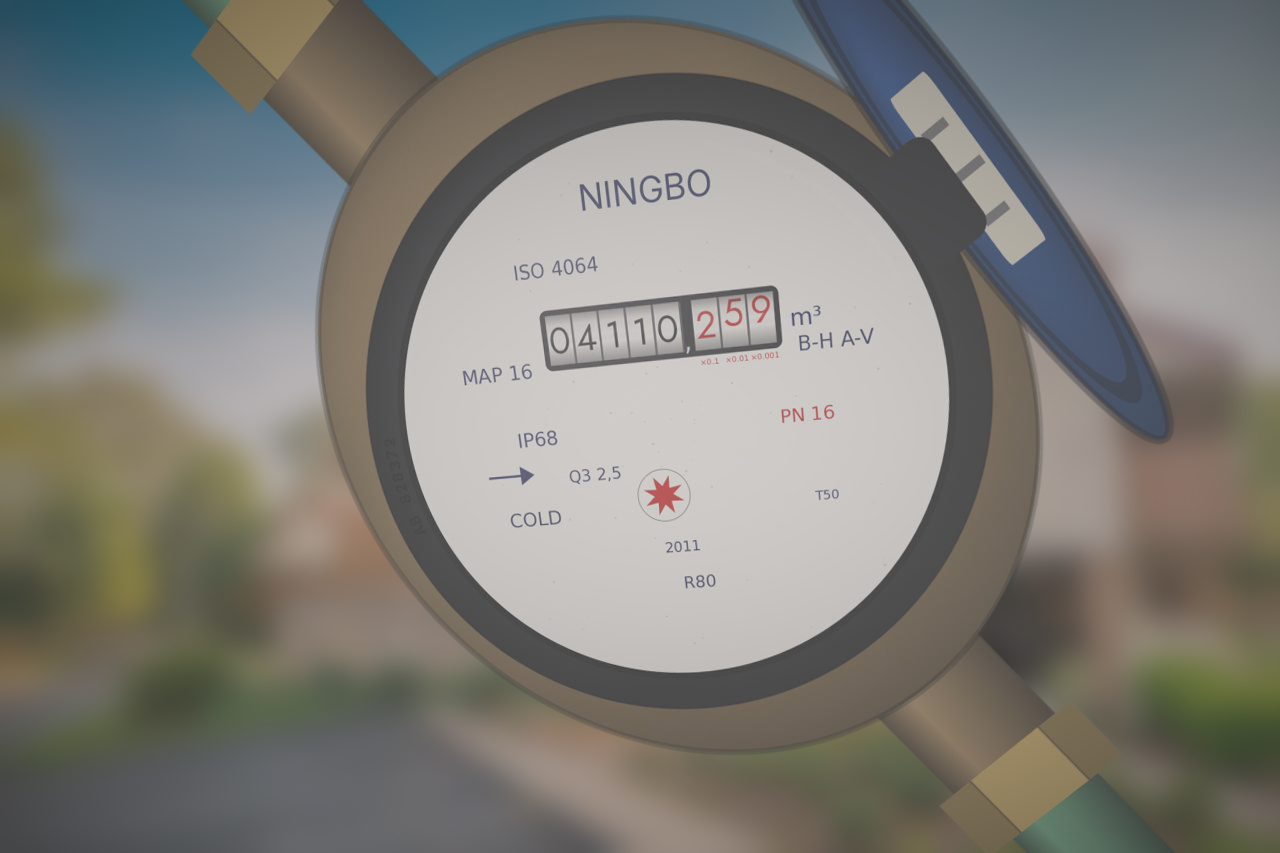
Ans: 4110.259
